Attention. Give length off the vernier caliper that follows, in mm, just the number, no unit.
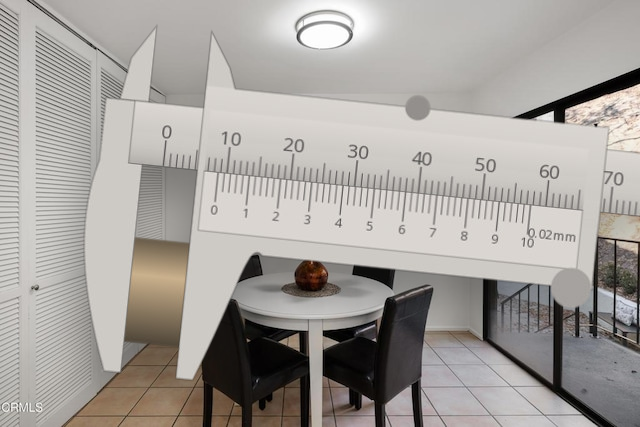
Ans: 8.6
